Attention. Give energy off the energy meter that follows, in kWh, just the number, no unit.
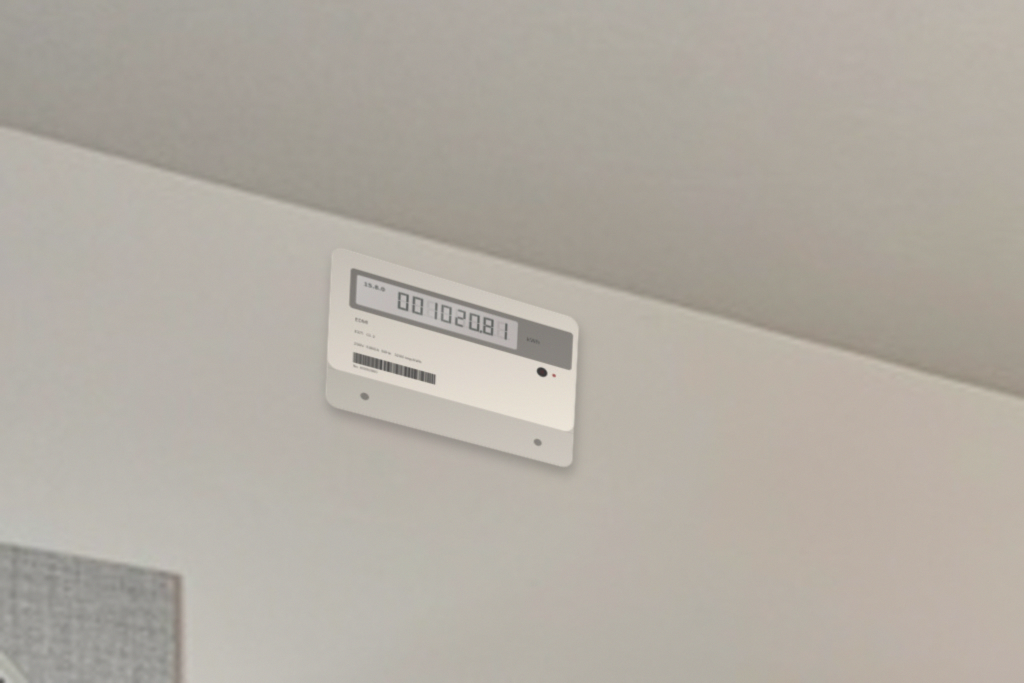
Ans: 1020.81
